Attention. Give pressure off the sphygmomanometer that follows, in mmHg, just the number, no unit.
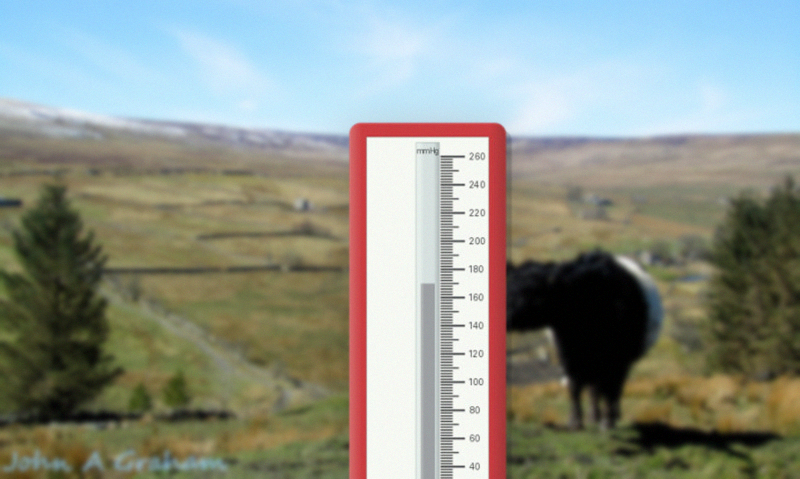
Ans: 170
